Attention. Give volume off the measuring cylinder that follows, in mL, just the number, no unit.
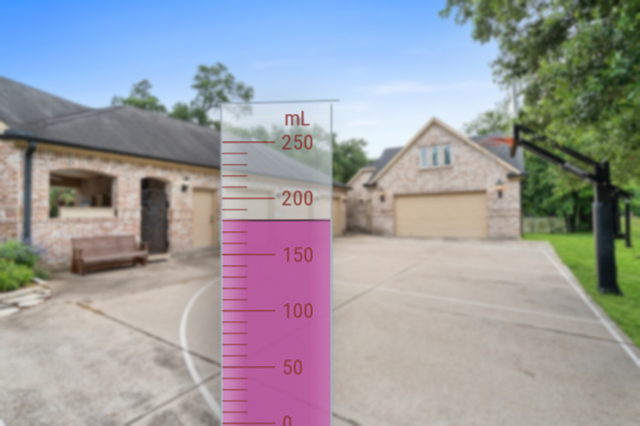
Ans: 180
